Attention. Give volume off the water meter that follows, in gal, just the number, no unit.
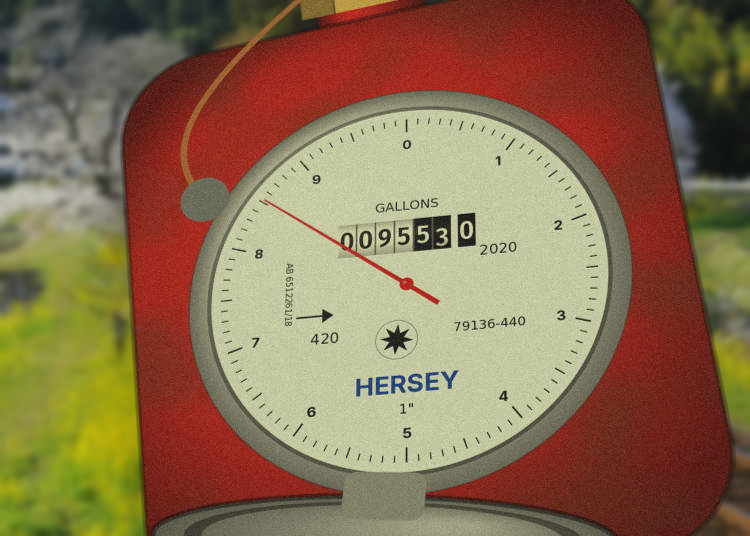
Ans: 95528.5
